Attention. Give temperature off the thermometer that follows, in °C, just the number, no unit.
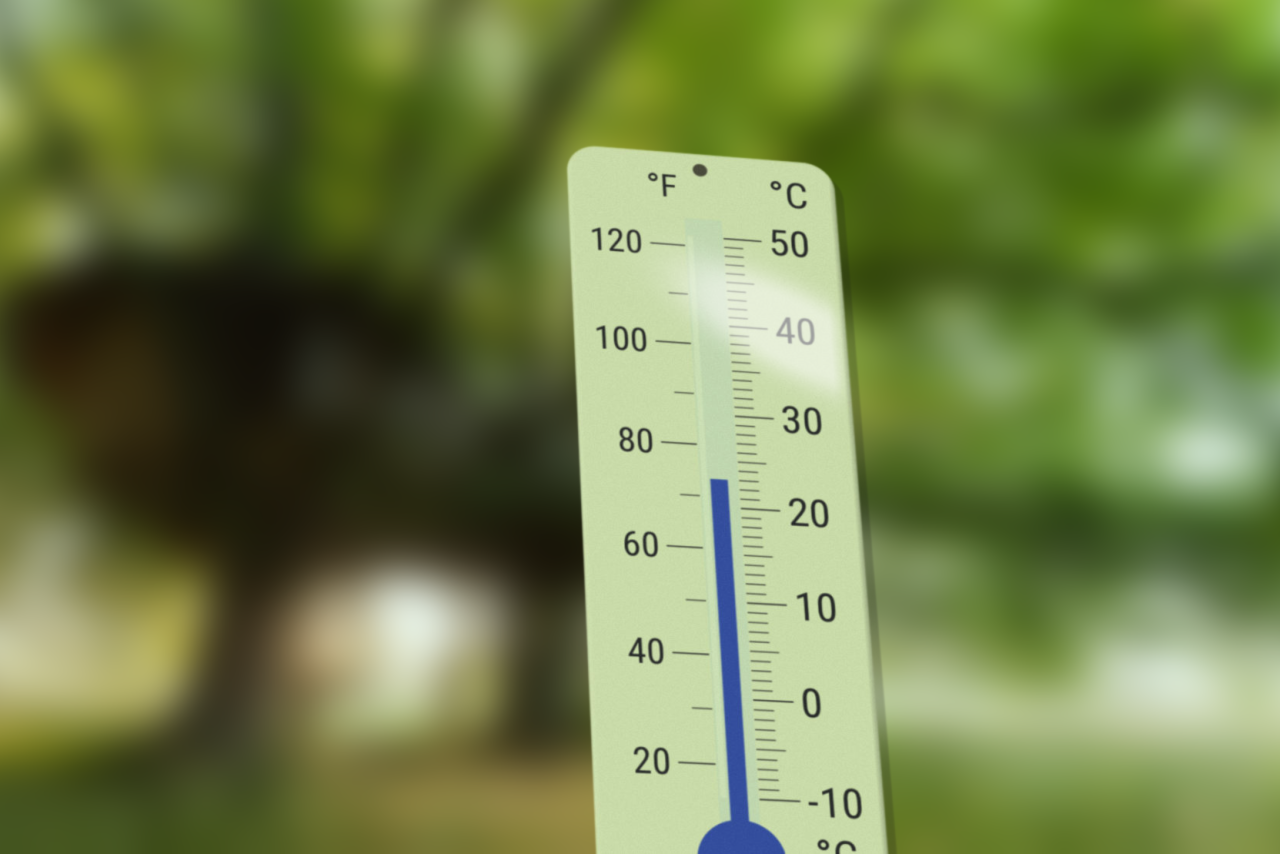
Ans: 23
